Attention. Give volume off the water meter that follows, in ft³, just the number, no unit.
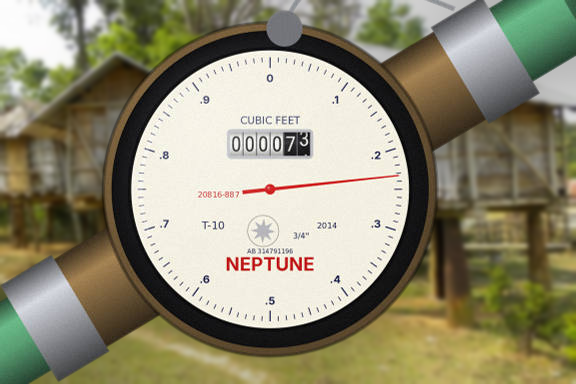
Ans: 73.23
